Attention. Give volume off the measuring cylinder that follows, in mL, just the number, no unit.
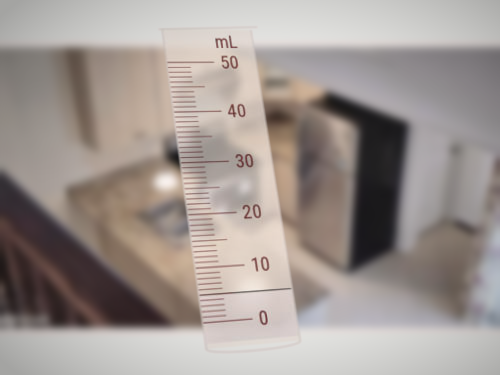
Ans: 5
